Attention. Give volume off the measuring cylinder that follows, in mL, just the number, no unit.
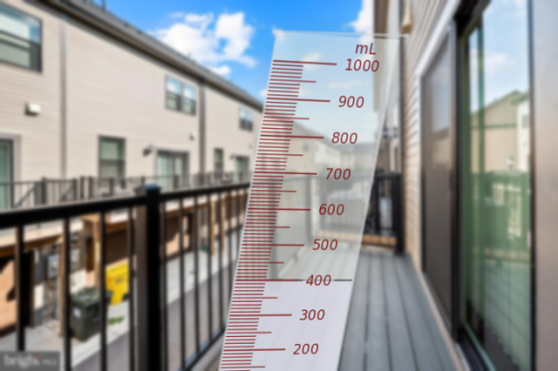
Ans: 400
